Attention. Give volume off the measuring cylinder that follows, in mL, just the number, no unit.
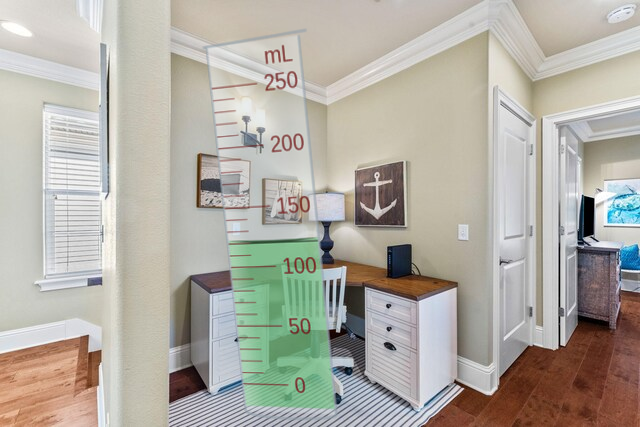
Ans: 120
